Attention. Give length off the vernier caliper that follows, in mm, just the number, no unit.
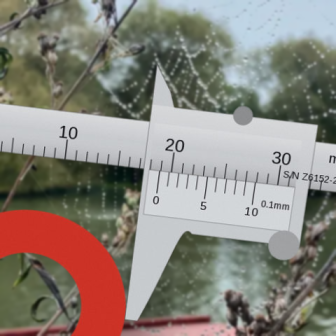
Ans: 18.9
